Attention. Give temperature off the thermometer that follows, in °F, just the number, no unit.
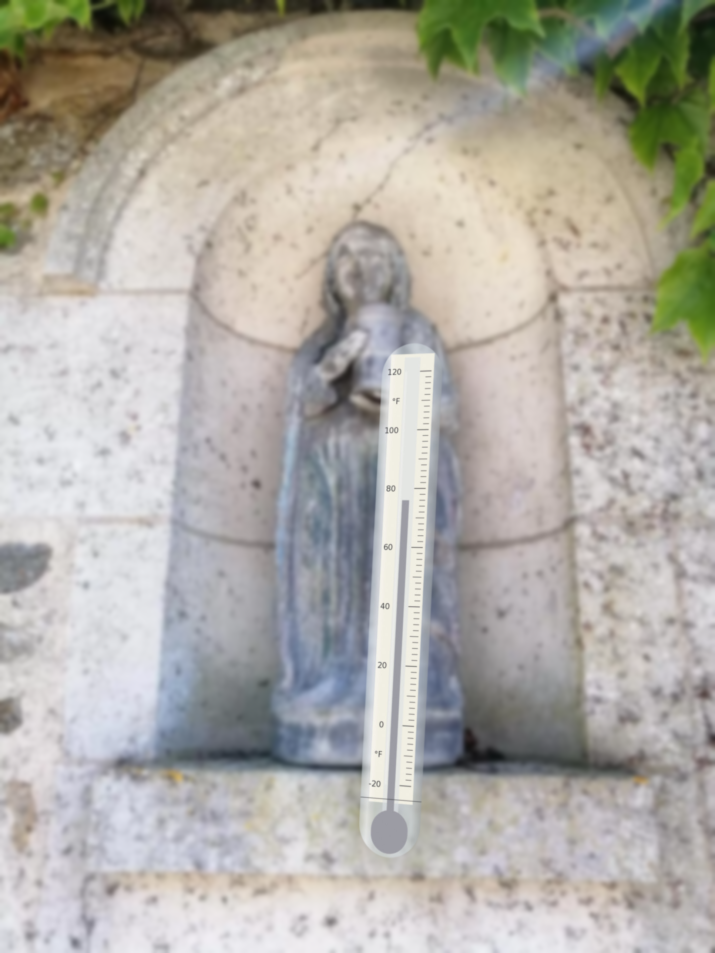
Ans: 76
